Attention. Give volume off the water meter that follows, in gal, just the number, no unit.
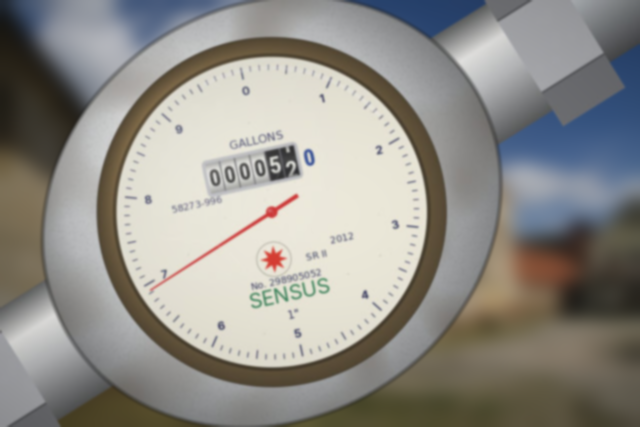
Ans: 516.9
